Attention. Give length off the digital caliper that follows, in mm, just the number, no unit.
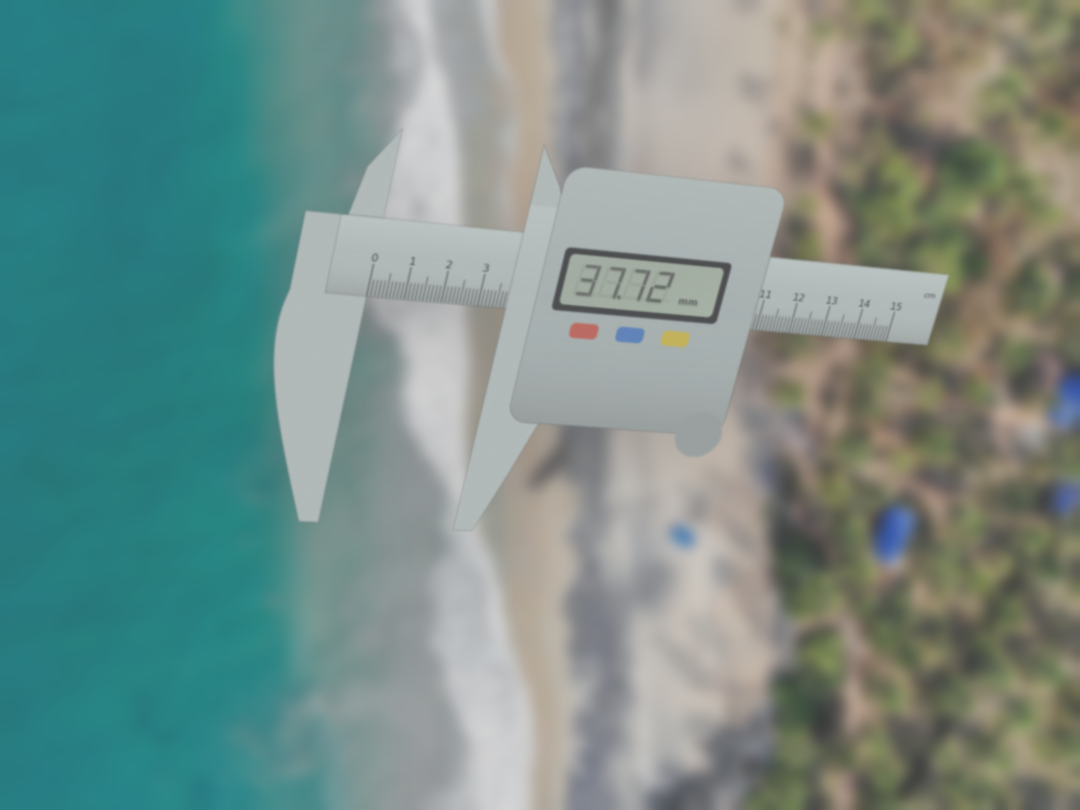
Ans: 37.72
